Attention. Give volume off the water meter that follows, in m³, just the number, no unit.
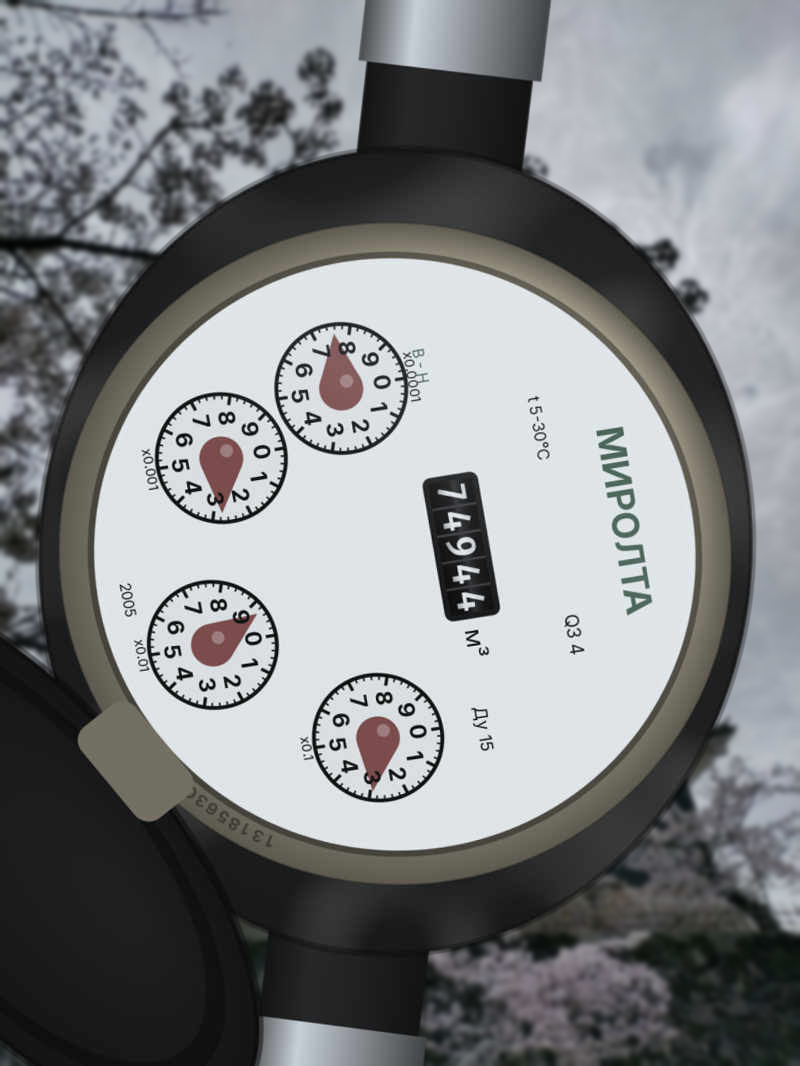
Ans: 74944.2927
